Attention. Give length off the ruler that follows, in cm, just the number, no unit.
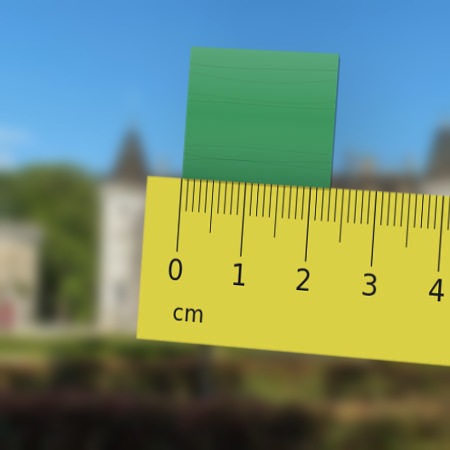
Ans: 2.3
